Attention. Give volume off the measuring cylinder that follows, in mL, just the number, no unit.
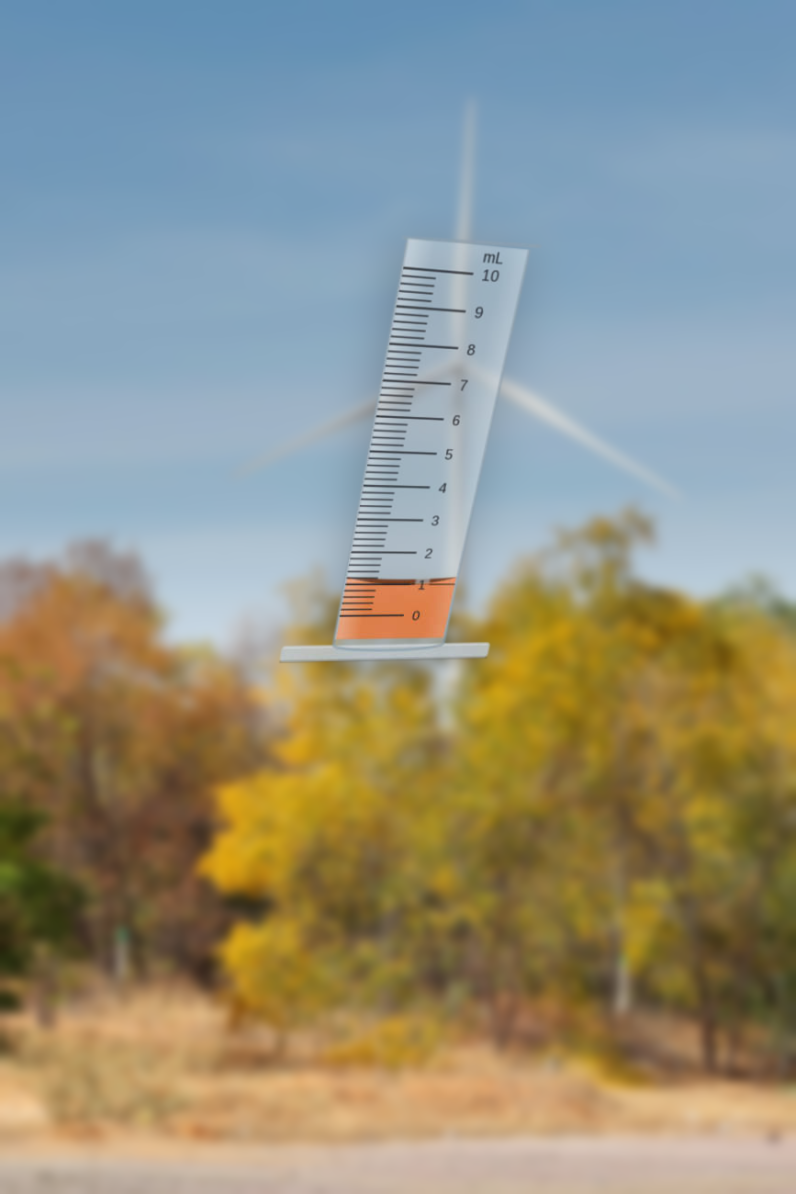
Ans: 1
